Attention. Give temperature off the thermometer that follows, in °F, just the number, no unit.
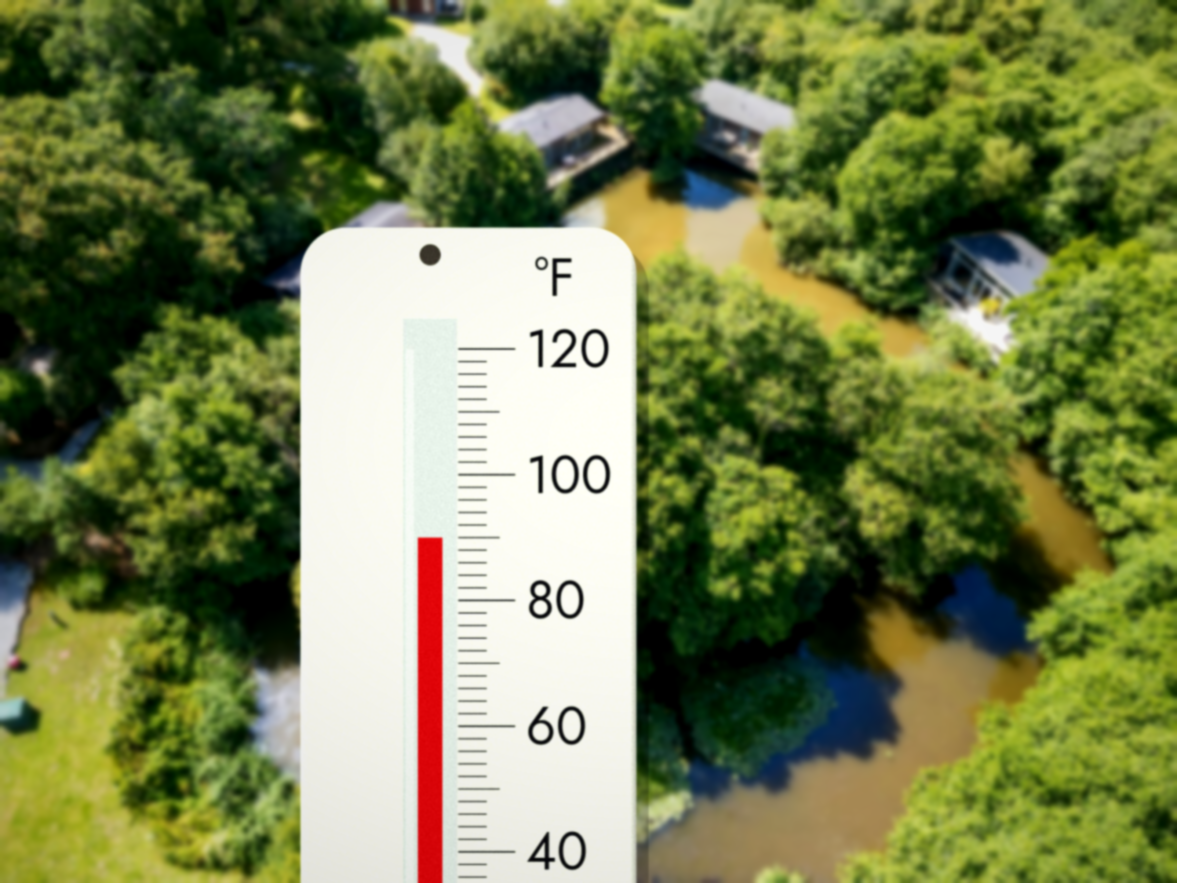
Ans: 90
